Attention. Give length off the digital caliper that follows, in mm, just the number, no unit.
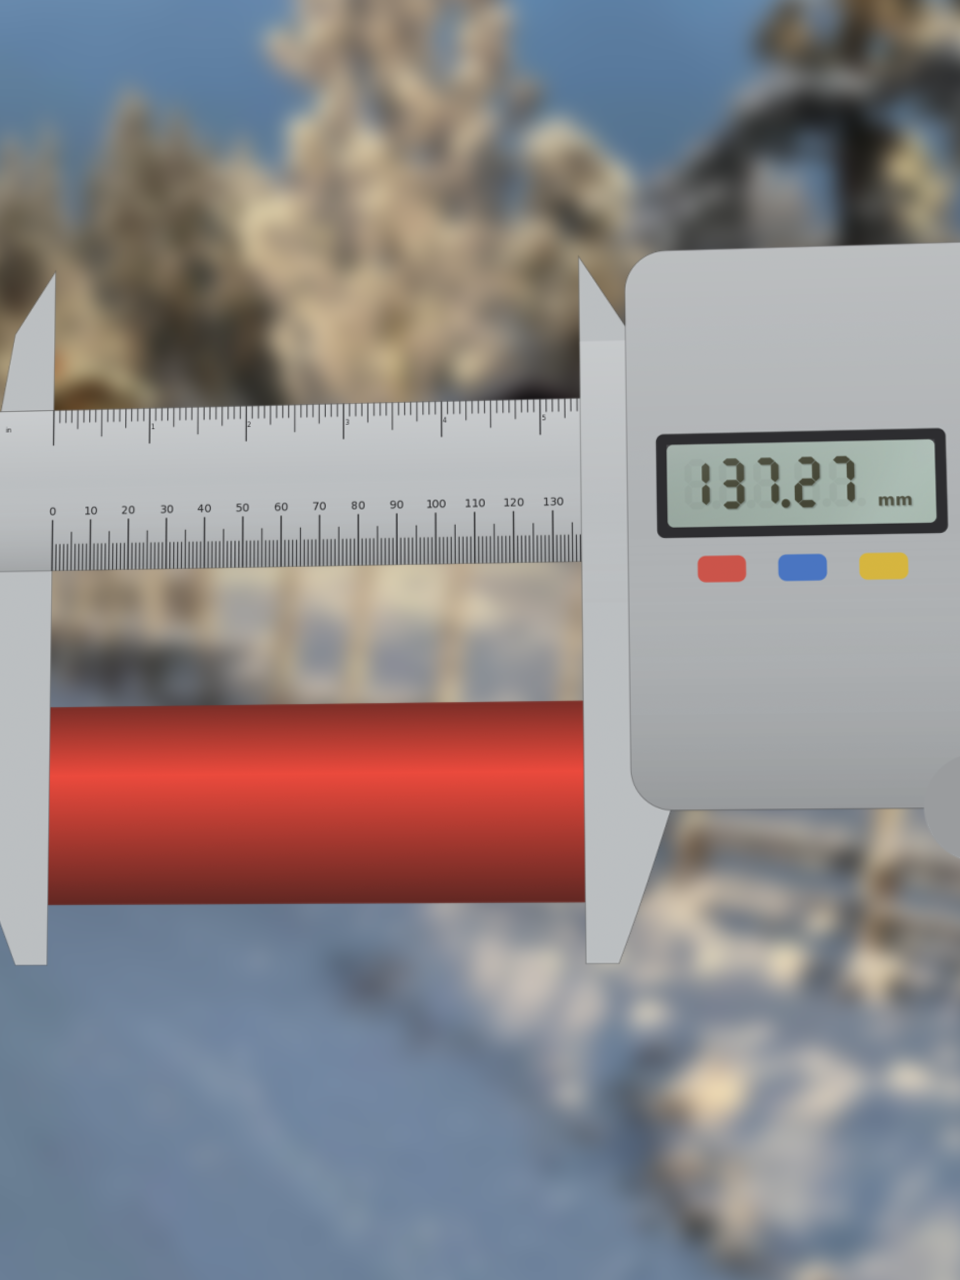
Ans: 137.27
